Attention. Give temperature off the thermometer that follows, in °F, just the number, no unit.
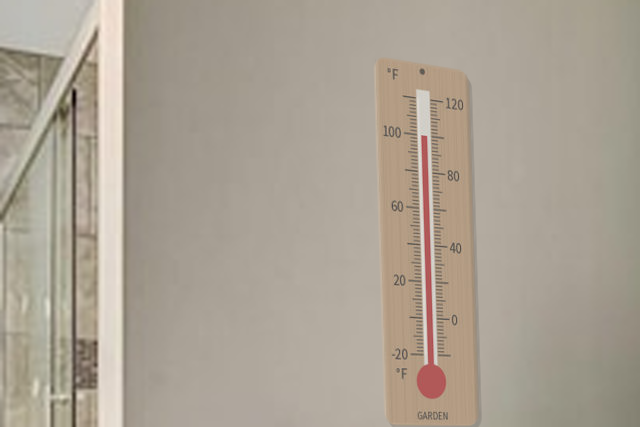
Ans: 100
